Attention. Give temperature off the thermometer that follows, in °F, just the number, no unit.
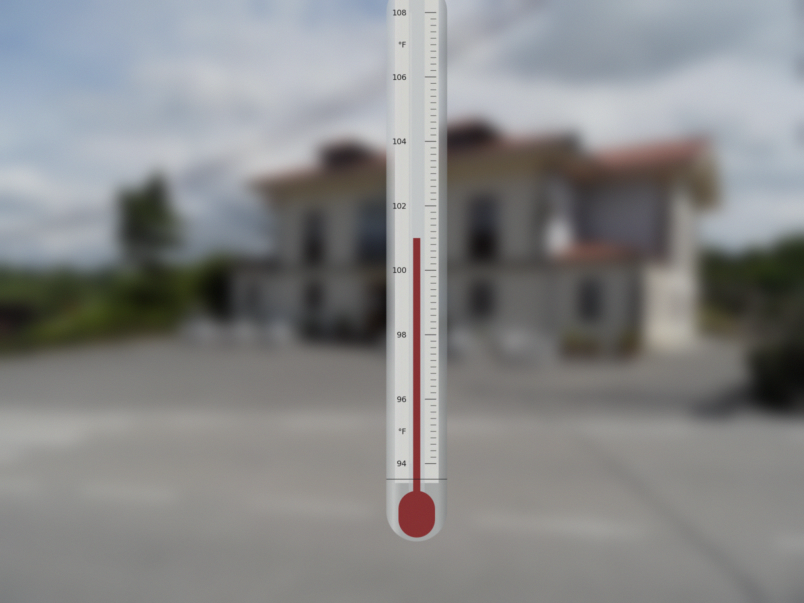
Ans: 101
